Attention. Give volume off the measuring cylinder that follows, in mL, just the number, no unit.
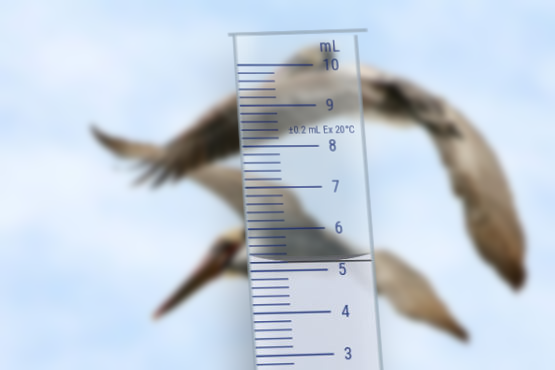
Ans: 5.2
